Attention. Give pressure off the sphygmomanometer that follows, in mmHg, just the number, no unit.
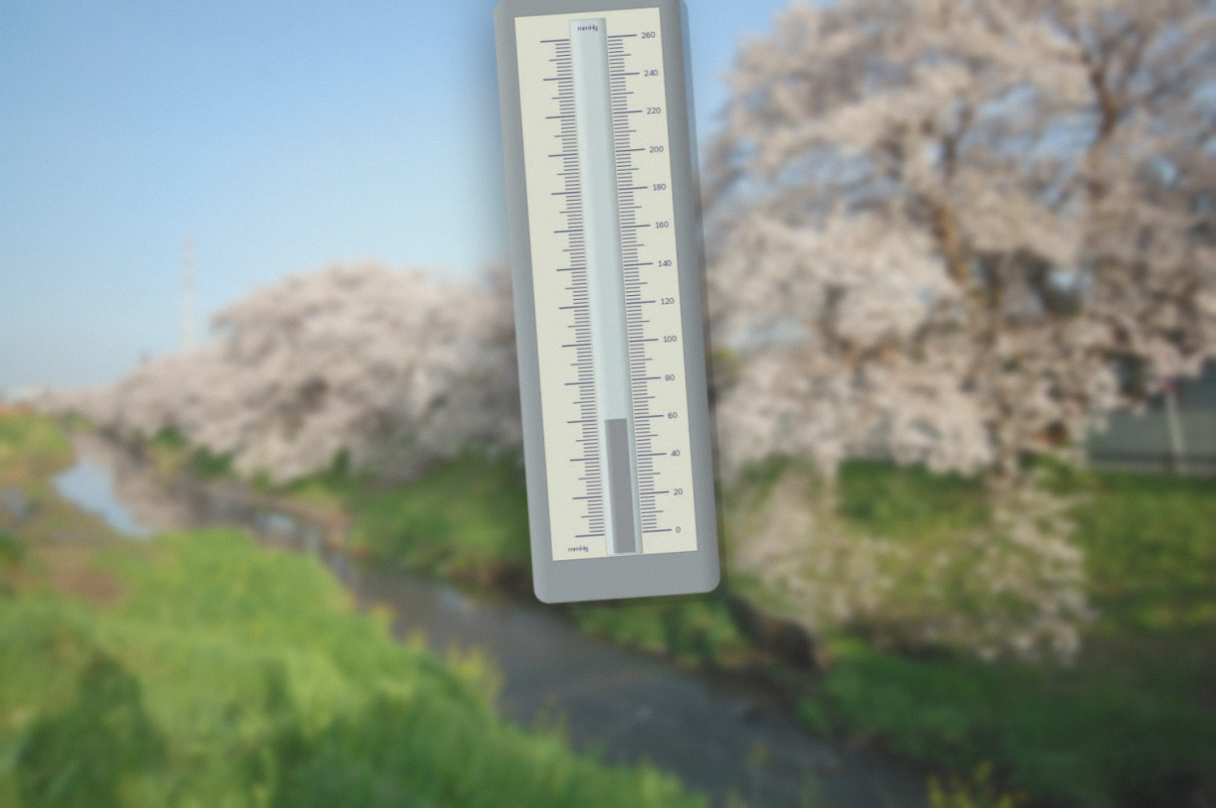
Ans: 60
